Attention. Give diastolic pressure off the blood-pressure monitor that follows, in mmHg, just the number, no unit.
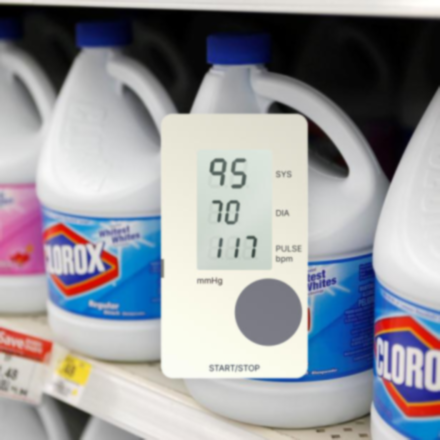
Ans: 70
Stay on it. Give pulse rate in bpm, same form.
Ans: 117
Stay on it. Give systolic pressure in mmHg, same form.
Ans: 95
